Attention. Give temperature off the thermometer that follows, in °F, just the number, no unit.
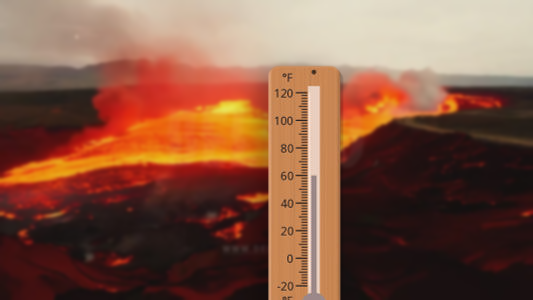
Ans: 60
